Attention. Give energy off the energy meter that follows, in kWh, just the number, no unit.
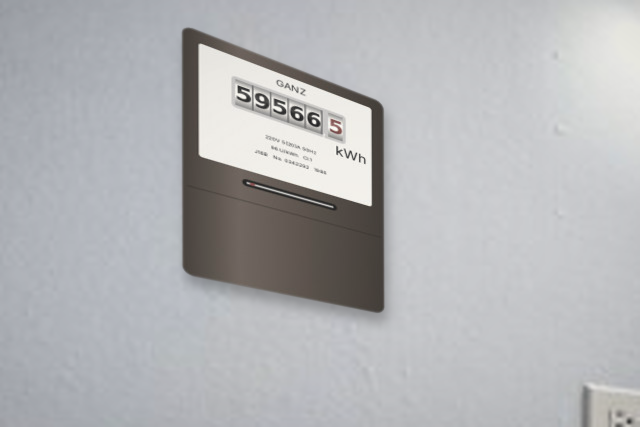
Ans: 59566.5
